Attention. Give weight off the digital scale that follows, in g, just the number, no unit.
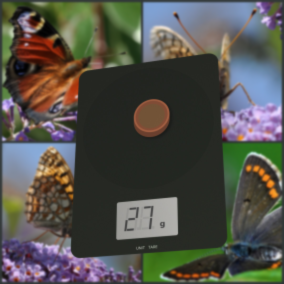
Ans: 27
